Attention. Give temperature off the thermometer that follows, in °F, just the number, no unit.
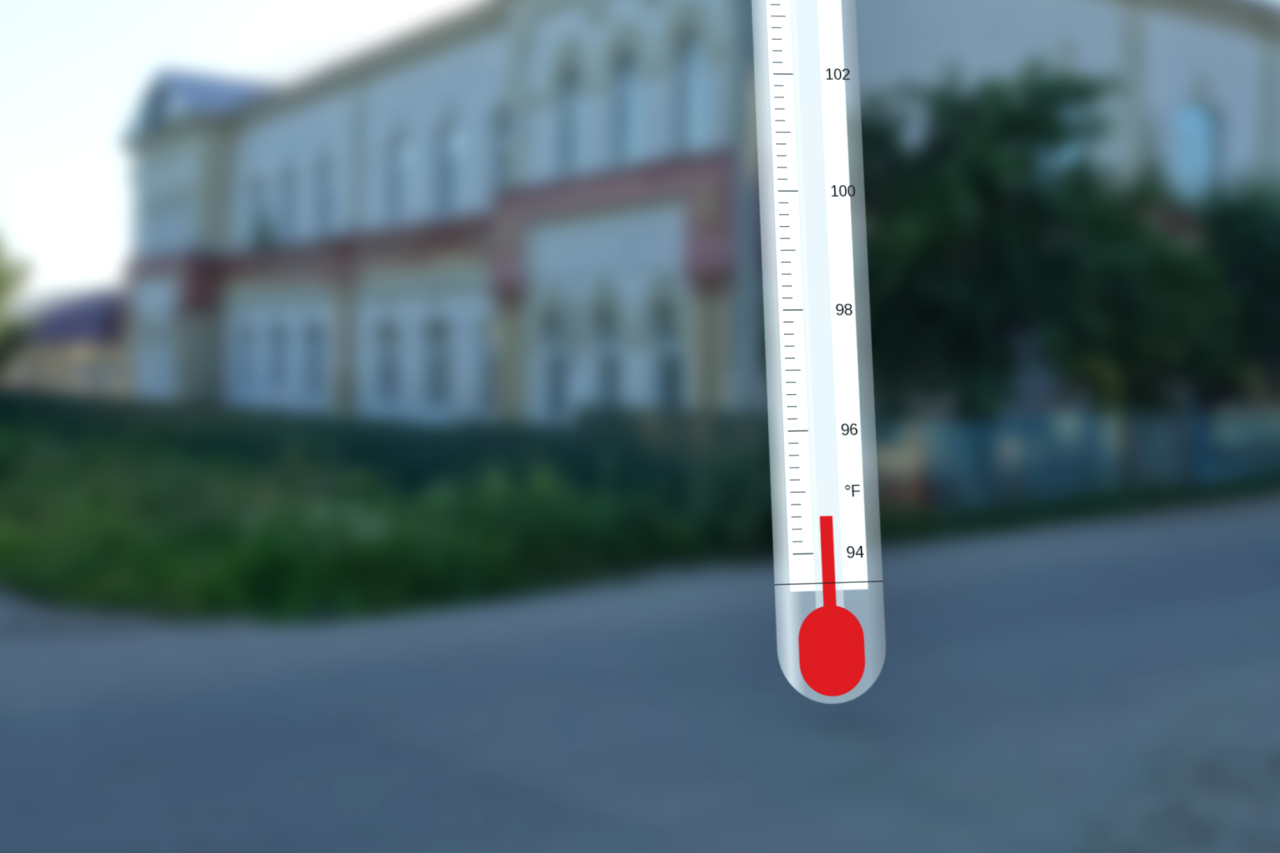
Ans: 94.6
